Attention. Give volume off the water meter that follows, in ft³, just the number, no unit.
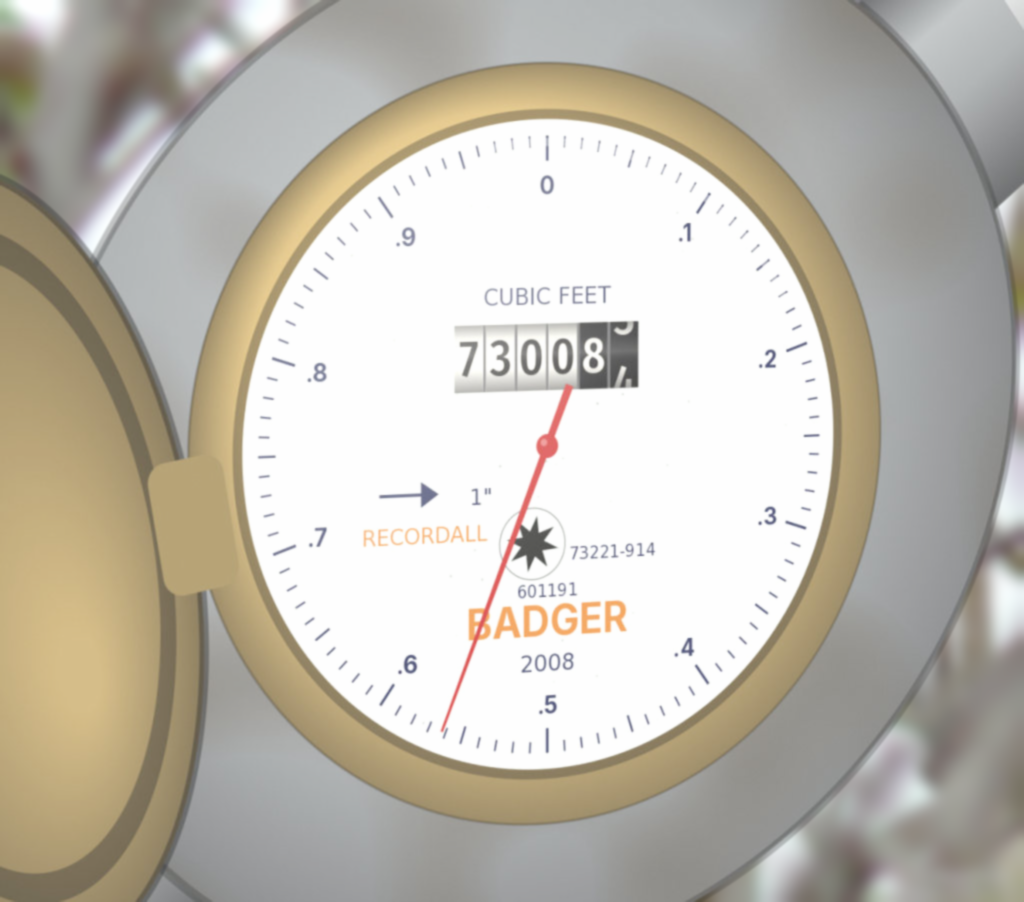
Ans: 730083.56
